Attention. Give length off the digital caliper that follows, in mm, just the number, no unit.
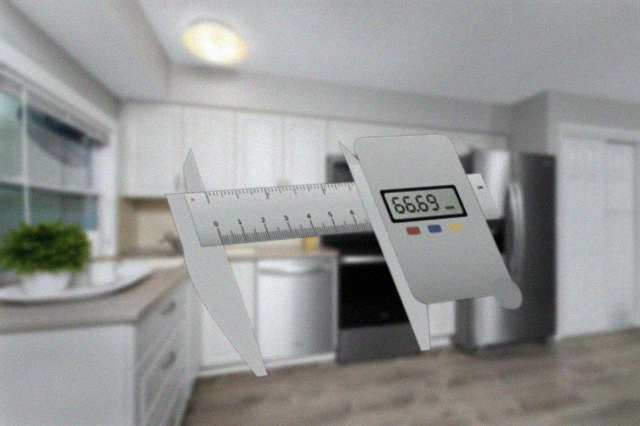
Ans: 66.69
